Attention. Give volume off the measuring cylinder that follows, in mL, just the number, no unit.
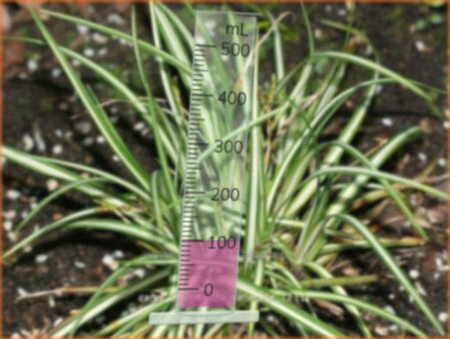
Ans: 100
